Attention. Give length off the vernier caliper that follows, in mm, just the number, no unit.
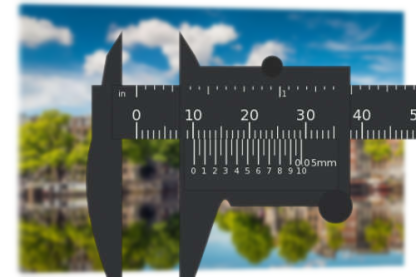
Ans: 10.2
